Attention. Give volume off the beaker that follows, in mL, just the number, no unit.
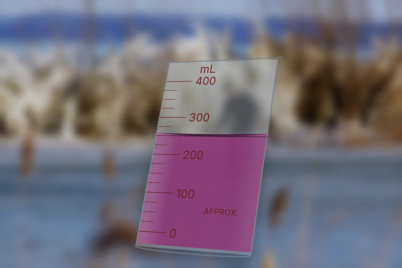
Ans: 250
